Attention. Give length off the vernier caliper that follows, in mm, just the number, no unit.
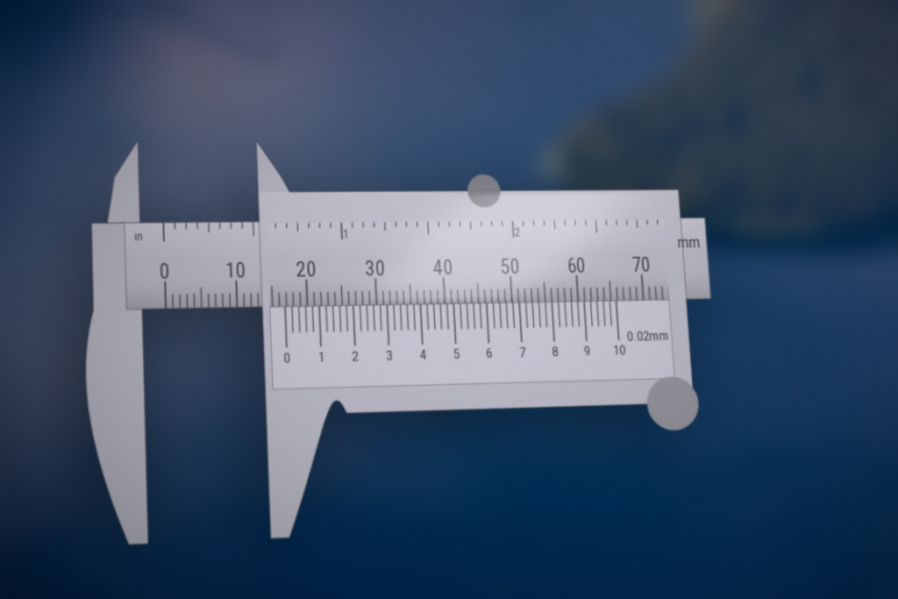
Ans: 16.8
